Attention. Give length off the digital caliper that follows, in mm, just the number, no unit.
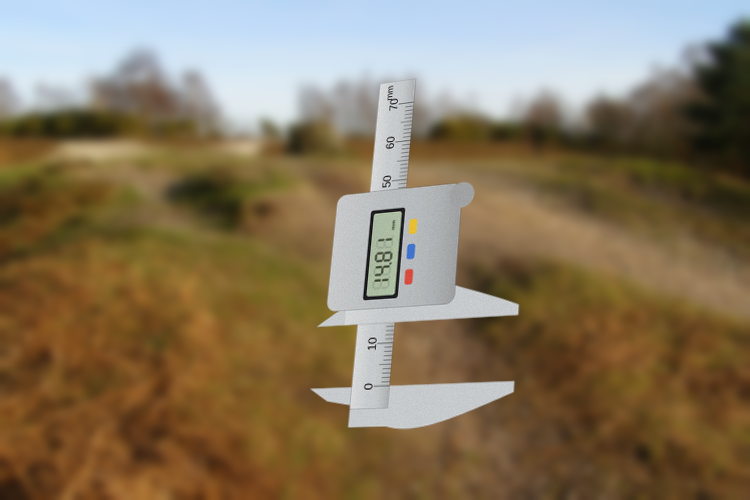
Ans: 14.81
